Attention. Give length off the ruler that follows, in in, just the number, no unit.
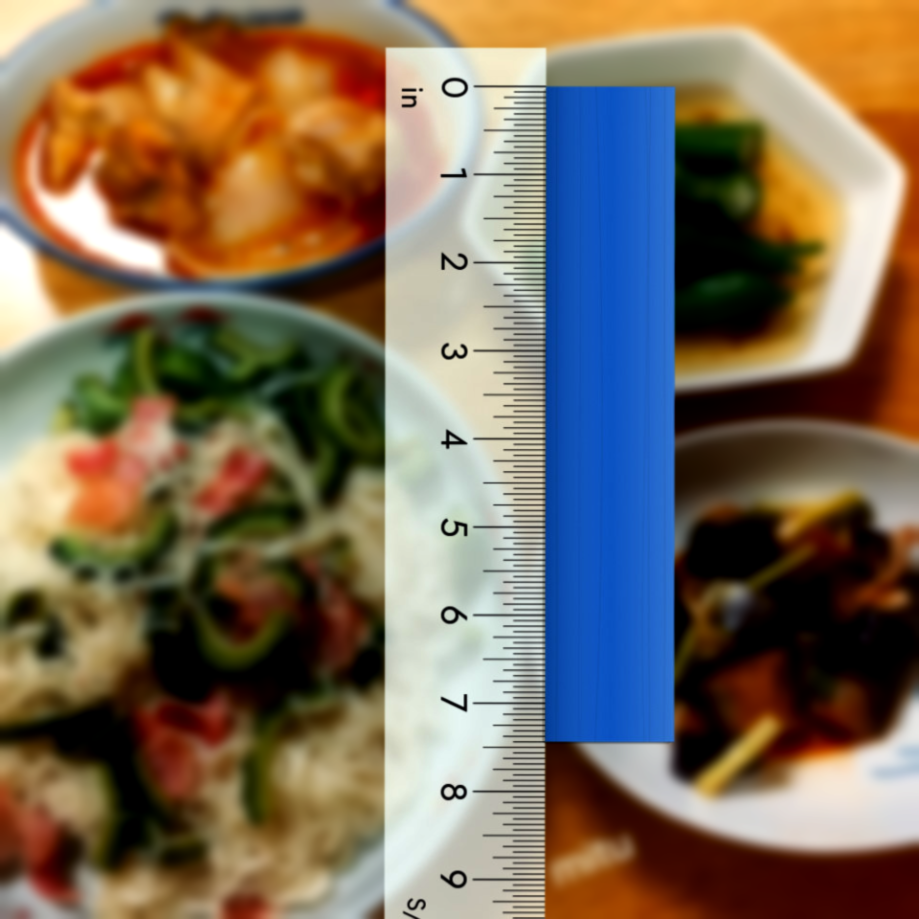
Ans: 7.4375
